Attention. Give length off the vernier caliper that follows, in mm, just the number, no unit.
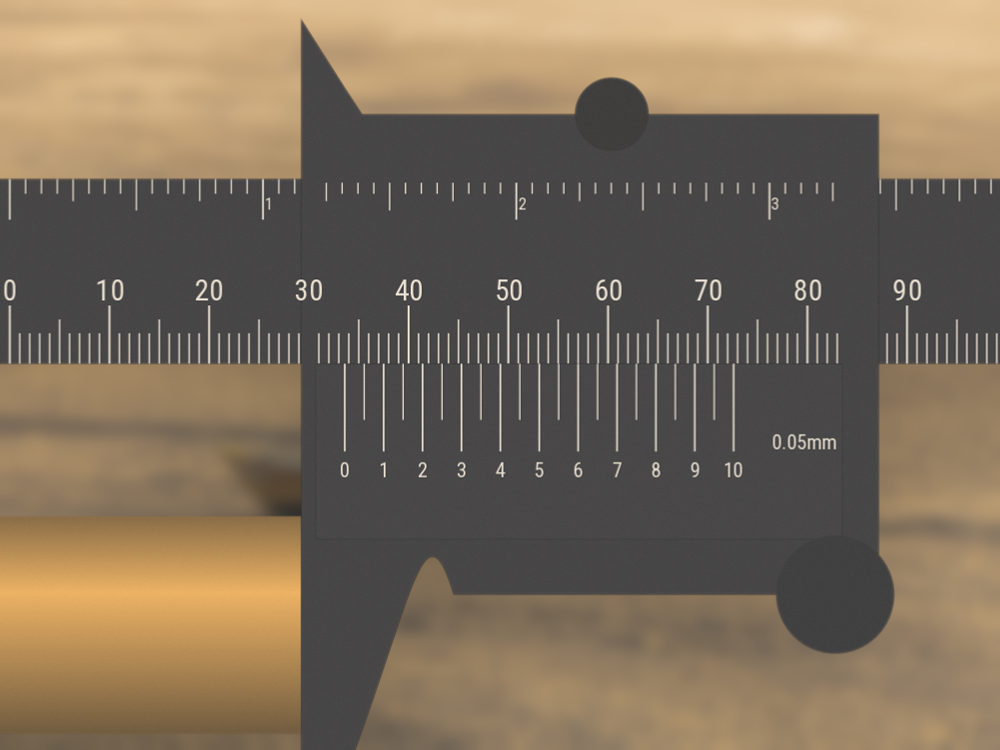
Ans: 33.6
